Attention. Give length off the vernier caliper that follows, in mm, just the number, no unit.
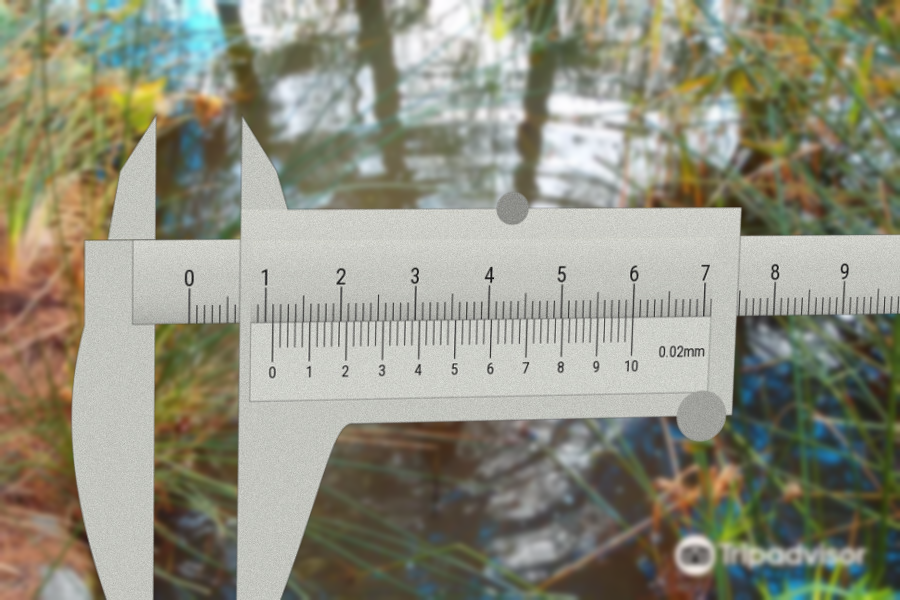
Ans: 11.0
